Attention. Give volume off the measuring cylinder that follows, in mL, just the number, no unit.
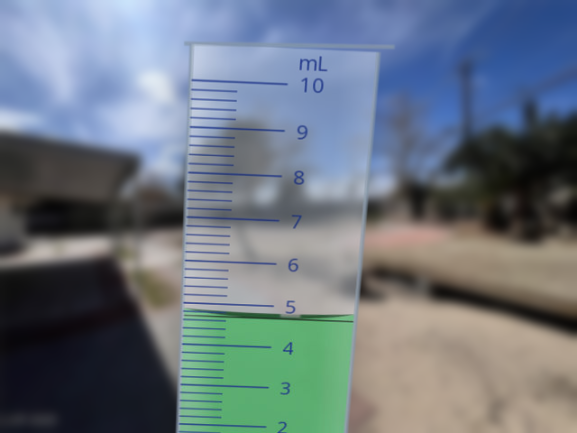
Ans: 4.7
